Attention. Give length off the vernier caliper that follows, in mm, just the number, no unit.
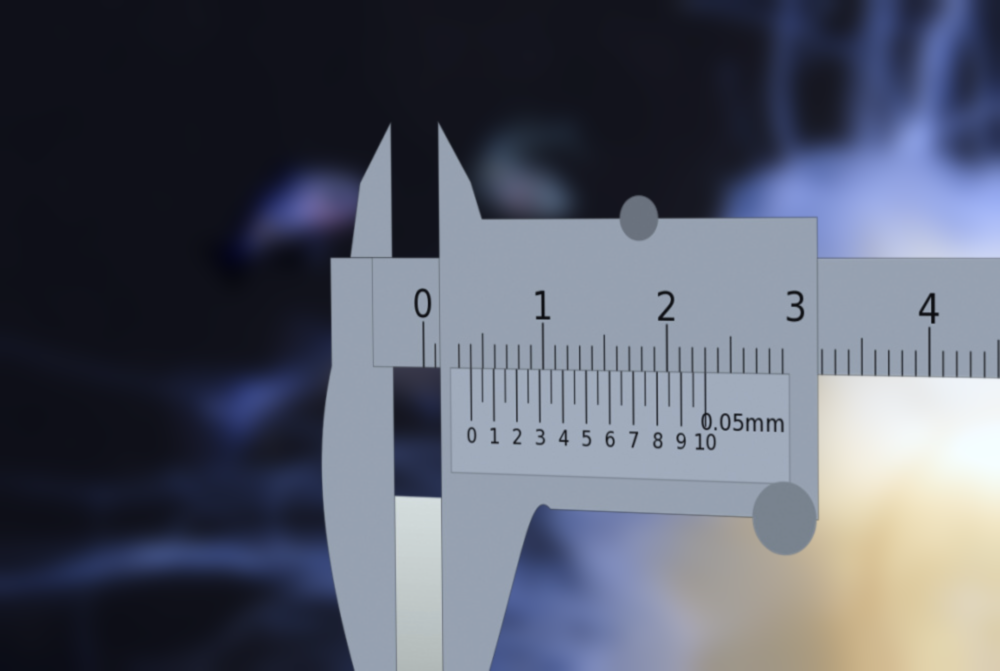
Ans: 4.0
